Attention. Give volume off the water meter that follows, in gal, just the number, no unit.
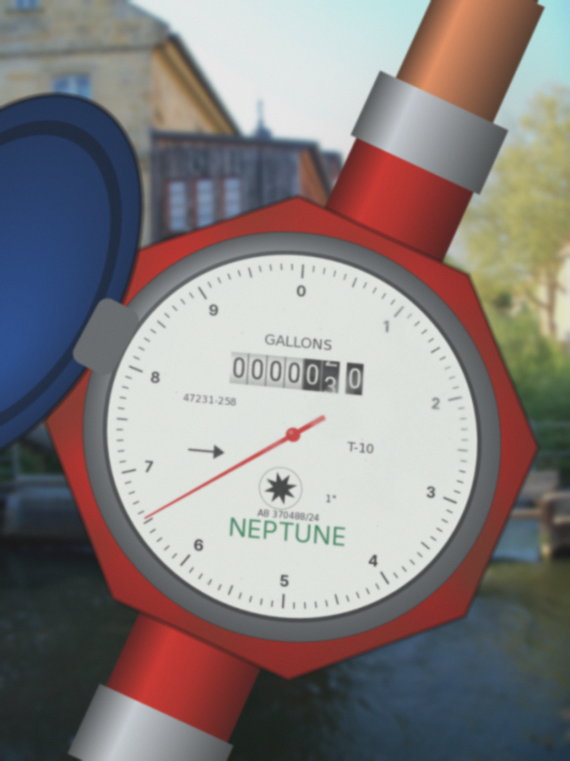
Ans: 26.5
